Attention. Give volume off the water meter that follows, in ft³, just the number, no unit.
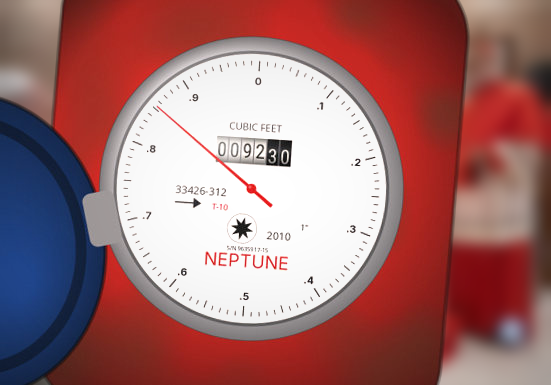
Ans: 9229.85
